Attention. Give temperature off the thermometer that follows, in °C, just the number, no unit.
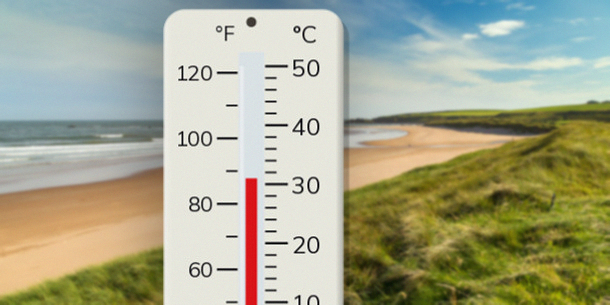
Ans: 31
